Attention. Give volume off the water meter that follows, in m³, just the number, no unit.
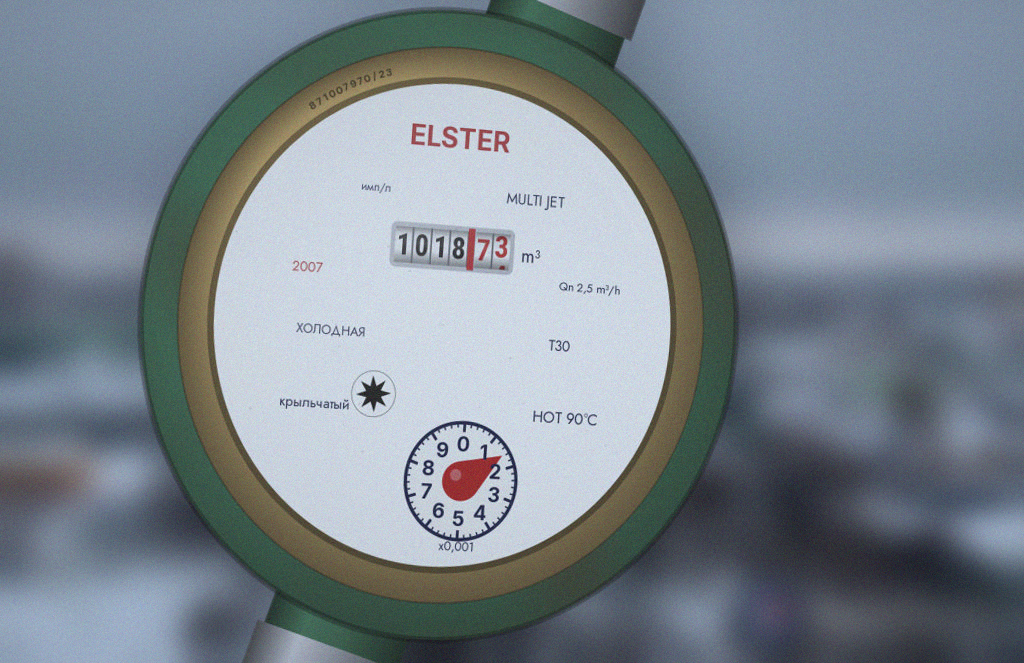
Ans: 1018.731
